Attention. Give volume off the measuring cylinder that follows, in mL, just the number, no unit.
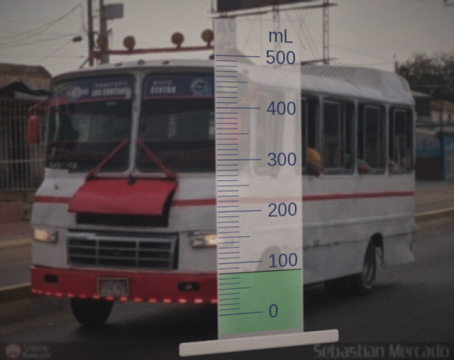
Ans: 80
